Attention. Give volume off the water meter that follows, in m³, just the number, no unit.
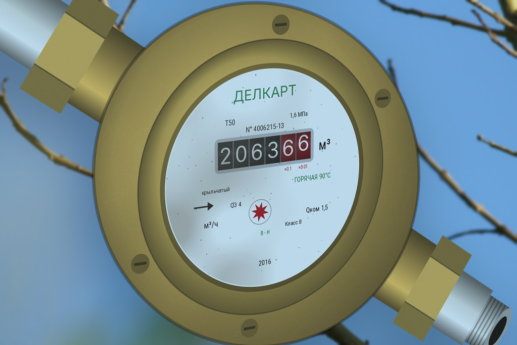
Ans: 2063.66
